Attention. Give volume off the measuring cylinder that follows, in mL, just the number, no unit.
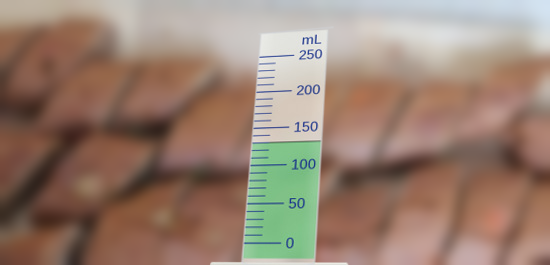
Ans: 130
